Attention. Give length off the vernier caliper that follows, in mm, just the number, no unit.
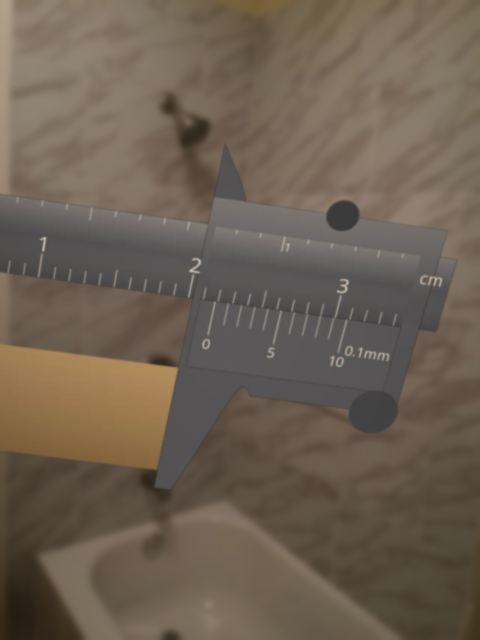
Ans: 21.8
